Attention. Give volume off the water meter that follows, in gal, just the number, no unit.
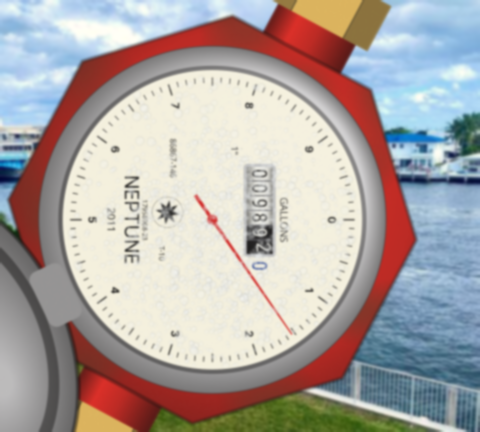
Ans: 98921.5
